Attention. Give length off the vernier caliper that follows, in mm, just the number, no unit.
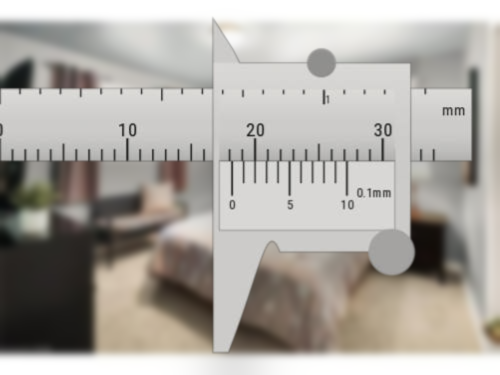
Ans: 18.2
